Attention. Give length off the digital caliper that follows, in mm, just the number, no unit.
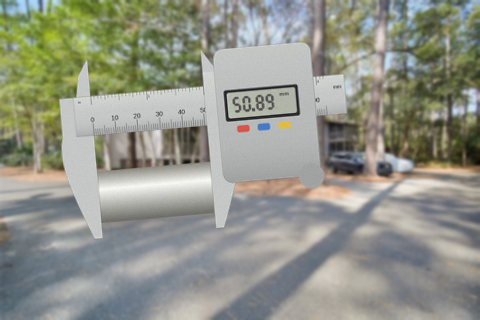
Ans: 50.89
